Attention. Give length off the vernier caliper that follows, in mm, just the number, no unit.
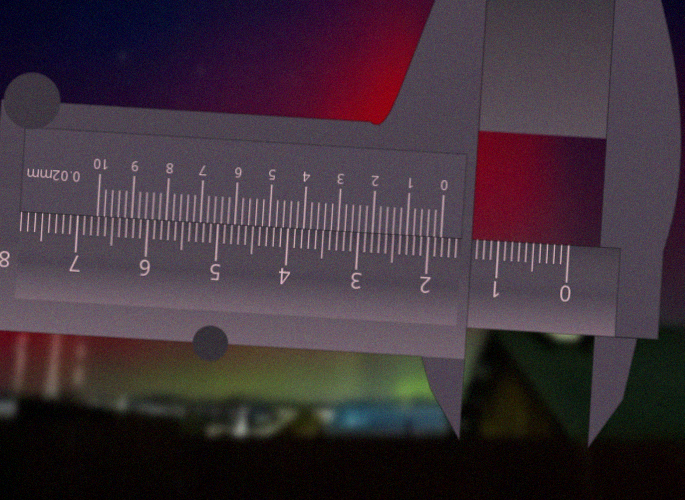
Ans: 18.2
